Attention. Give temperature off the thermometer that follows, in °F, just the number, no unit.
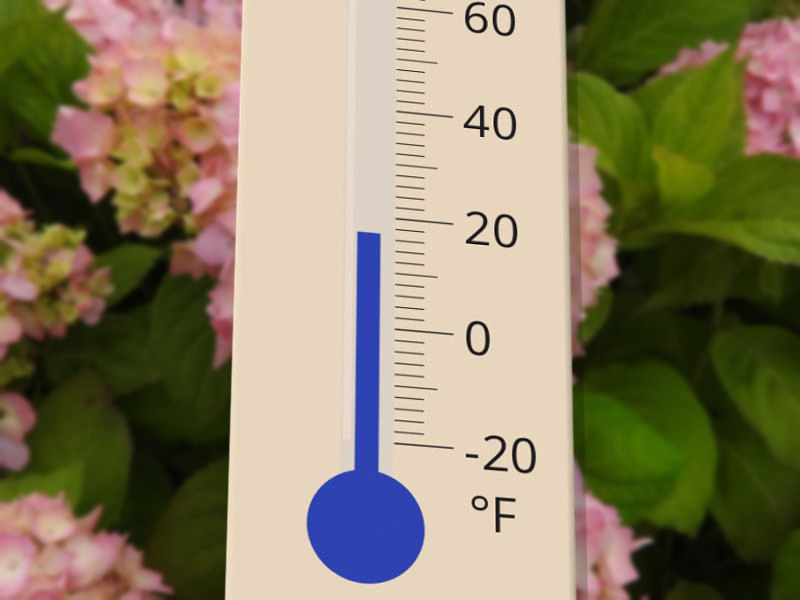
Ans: 17
